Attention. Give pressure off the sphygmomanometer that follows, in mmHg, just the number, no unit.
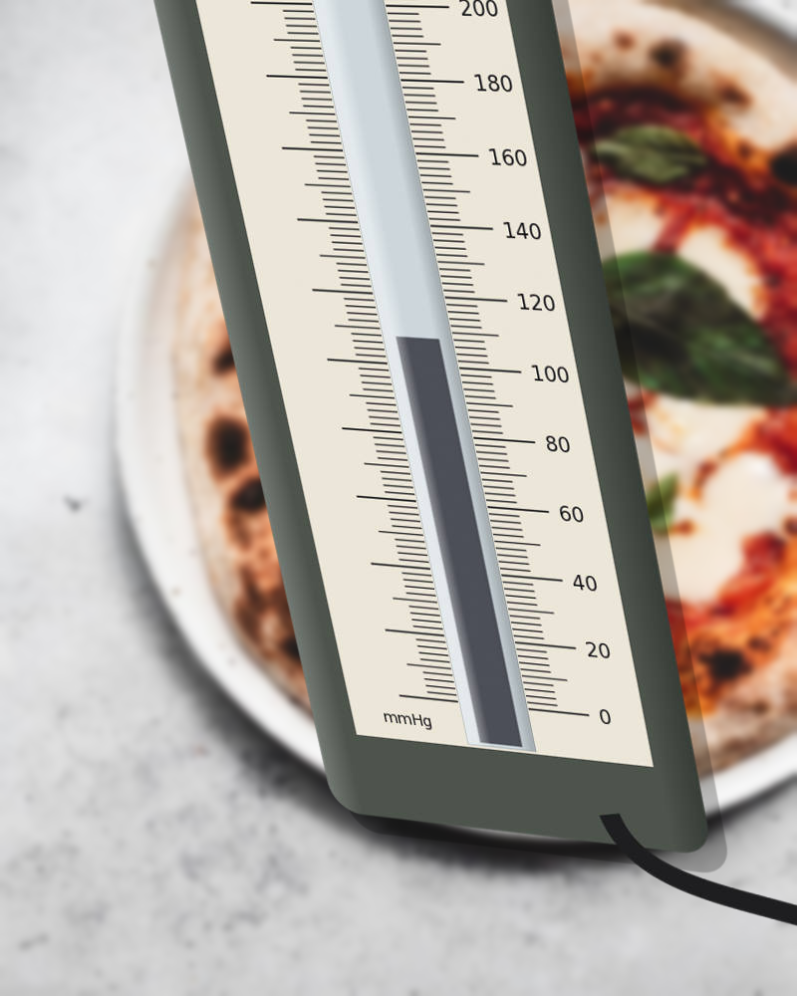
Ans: 108
